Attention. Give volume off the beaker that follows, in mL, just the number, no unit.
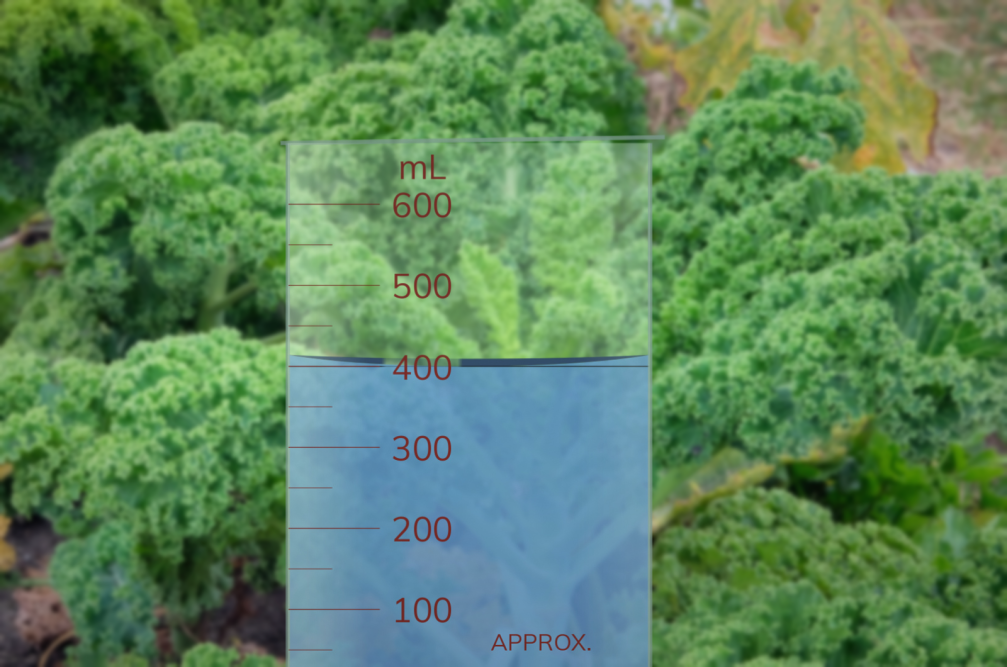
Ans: 400
